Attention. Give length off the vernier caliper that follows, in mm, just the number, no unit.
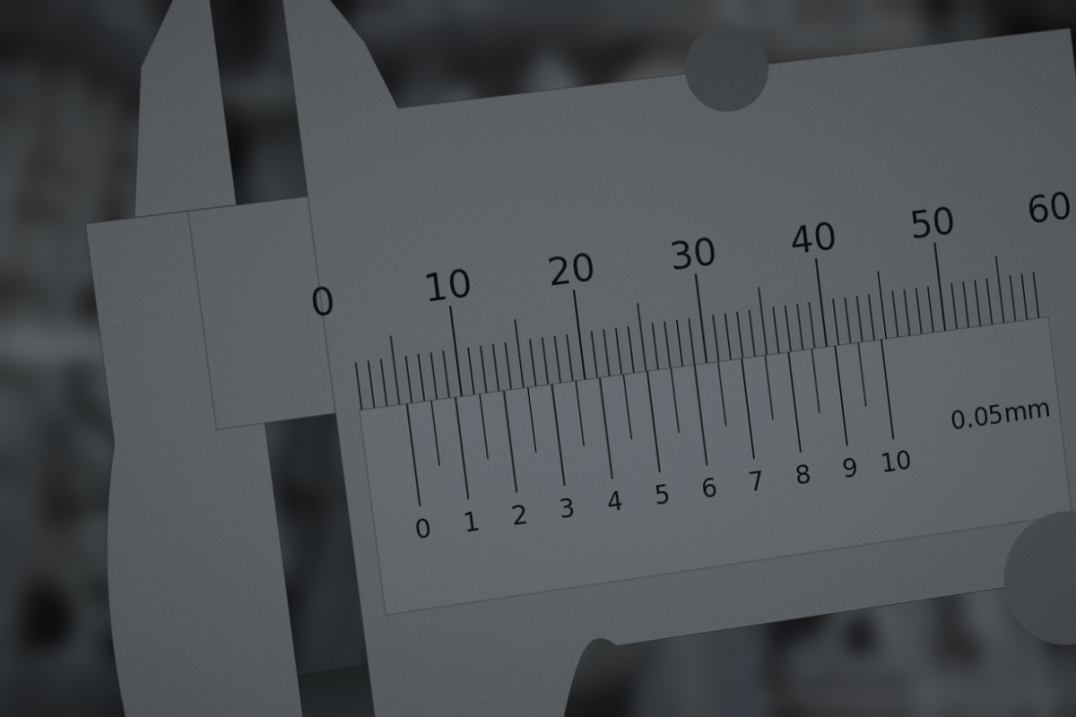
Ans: 5.6
